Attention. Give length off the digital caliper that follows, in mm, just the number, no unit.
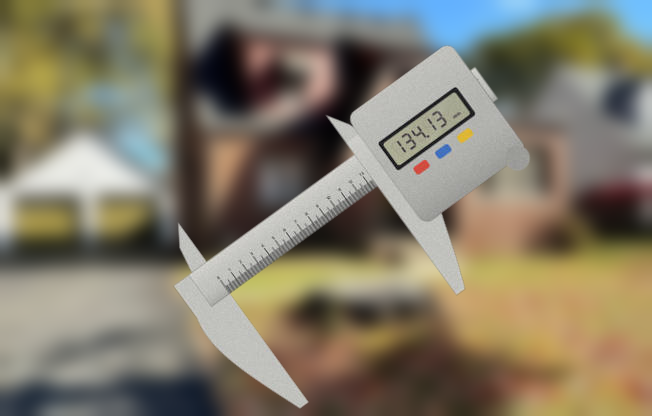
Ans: 134.13
